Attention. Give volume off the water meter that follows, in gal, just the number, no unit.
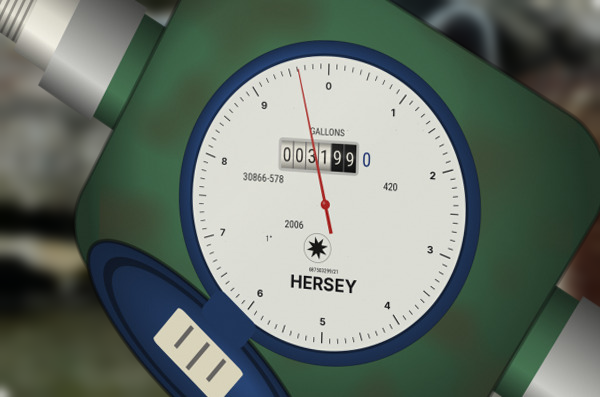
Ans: 31989.6
